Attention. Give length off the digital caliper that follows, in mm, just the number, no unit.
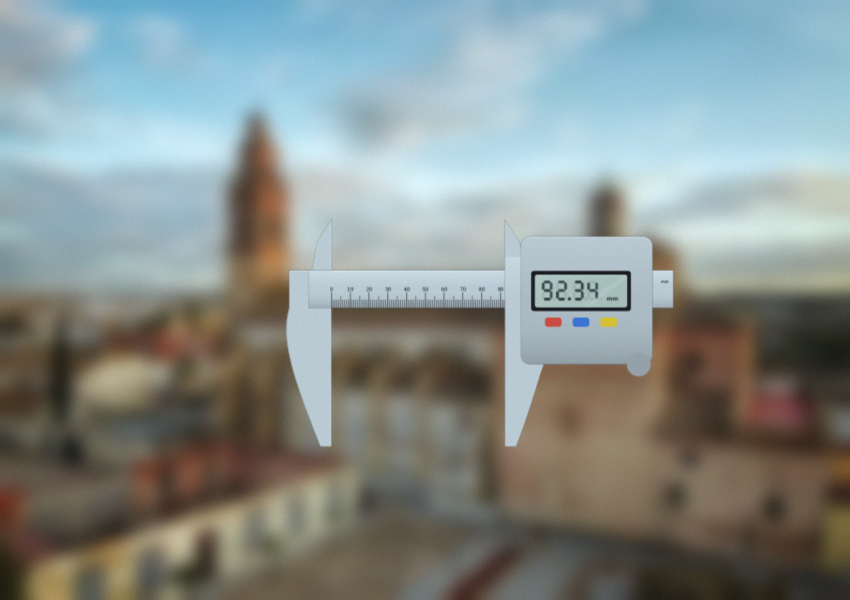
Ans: 92.34
